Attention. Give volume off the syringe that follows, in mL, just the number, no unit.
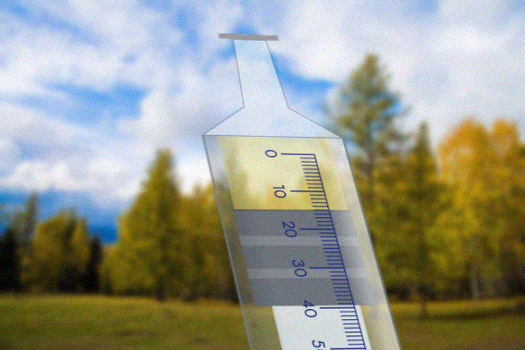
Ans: 15
